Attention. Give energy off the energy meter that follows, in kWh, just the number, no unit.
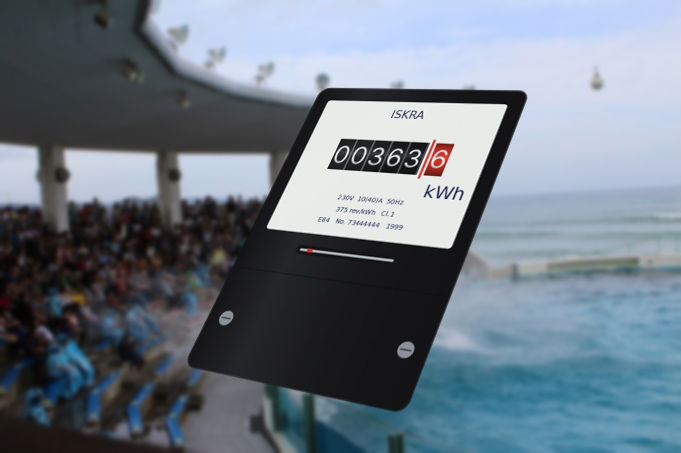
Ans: 363.6
